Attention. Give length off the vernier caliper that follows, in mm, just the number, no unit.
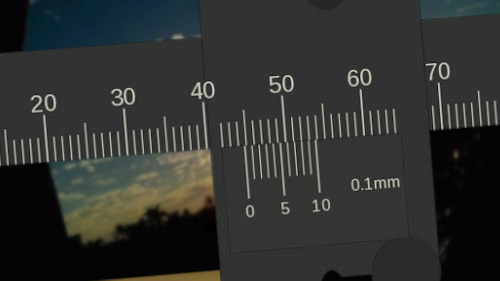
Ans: 44.8
